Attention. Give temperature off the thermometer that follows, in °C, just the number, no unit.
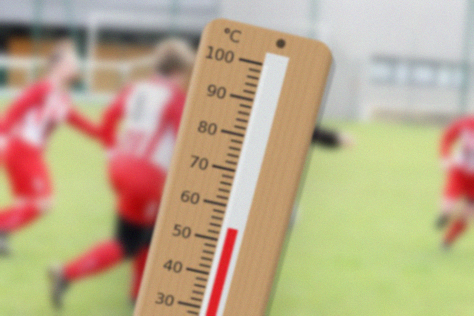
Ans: 54
